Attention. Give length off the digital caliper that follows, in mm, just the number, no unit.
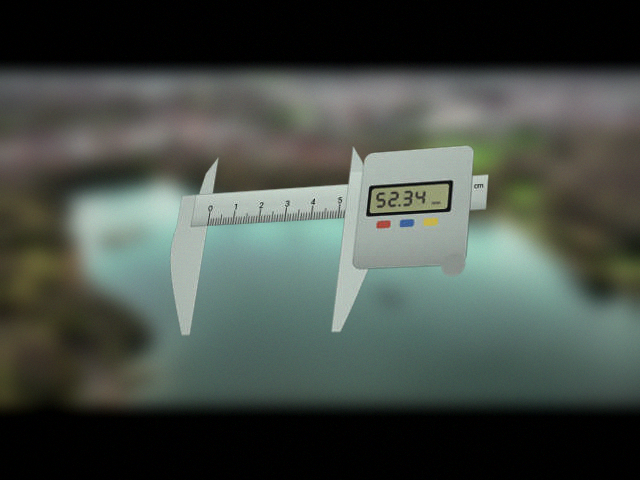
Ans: 52.34
